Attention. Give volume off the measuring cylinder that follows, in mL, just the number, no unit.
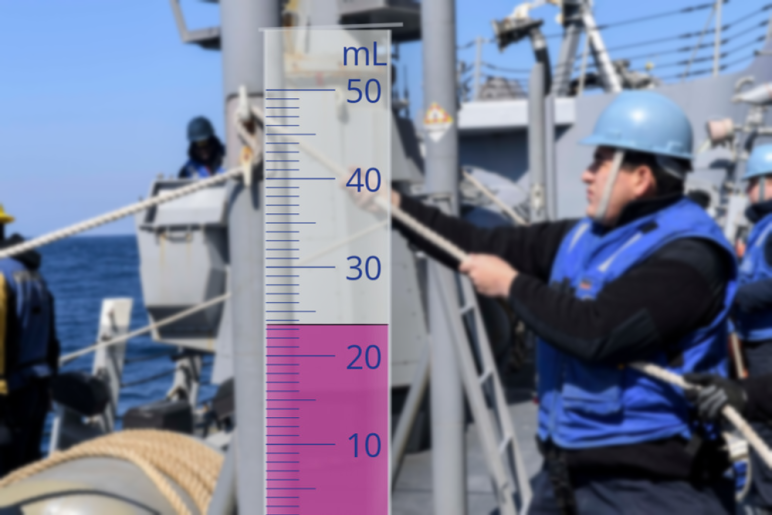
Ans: 23.5
